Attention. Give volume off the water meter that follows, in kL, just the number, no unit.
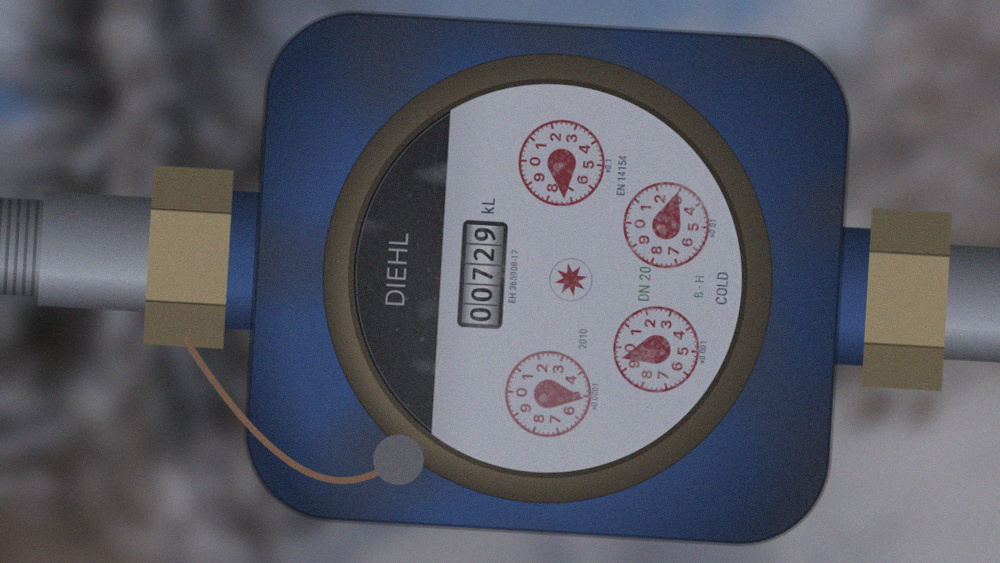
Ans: 729.7295
